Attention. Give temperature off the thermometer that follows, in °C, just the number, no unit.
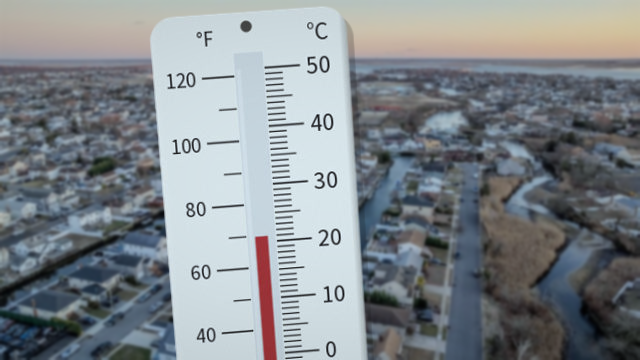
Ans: 21
